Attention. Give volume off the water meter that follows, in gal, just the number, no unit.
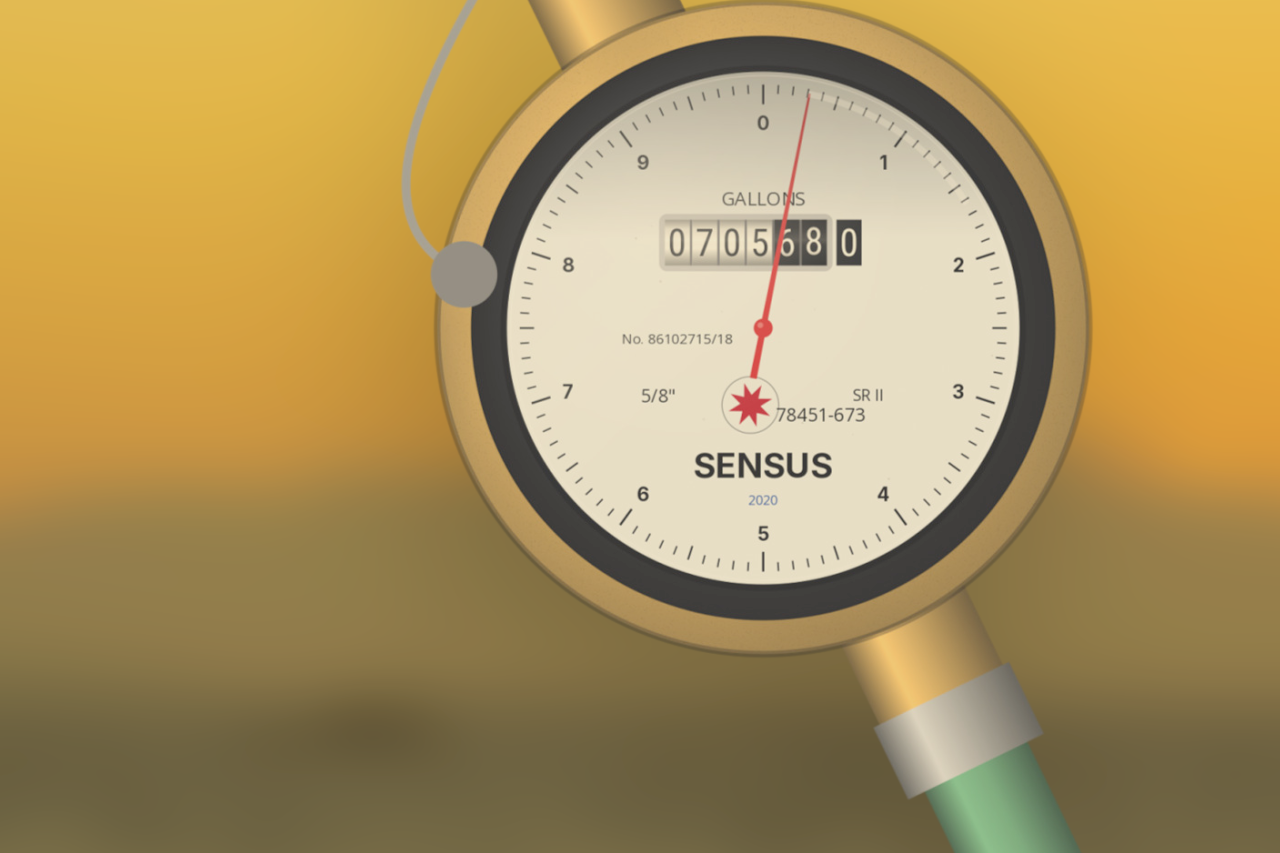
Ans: 705680.3
